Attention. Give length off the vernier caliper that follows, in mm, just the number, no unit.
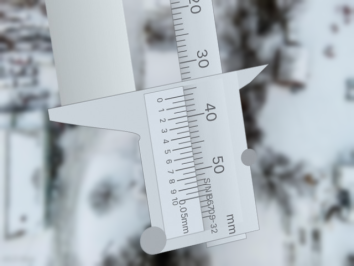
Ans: 36.0
